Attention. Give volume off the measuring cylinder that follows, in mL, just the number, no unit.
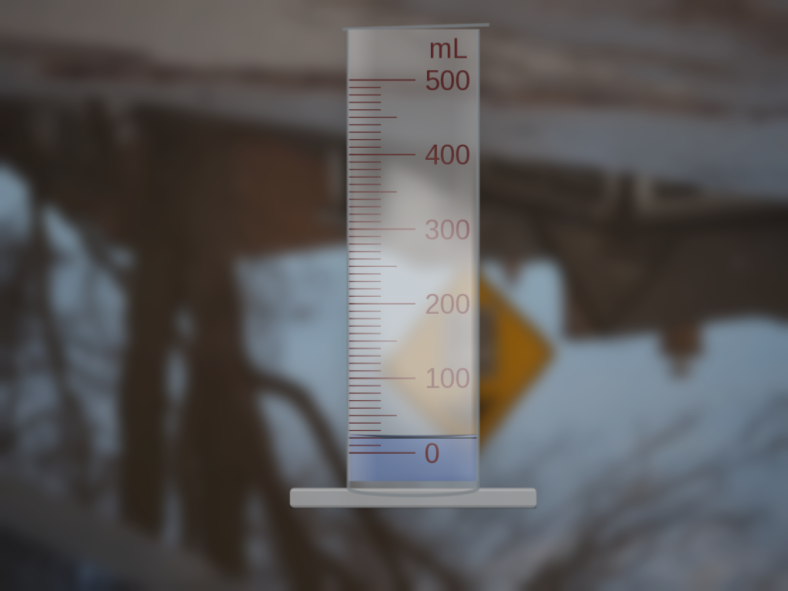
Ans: 20
